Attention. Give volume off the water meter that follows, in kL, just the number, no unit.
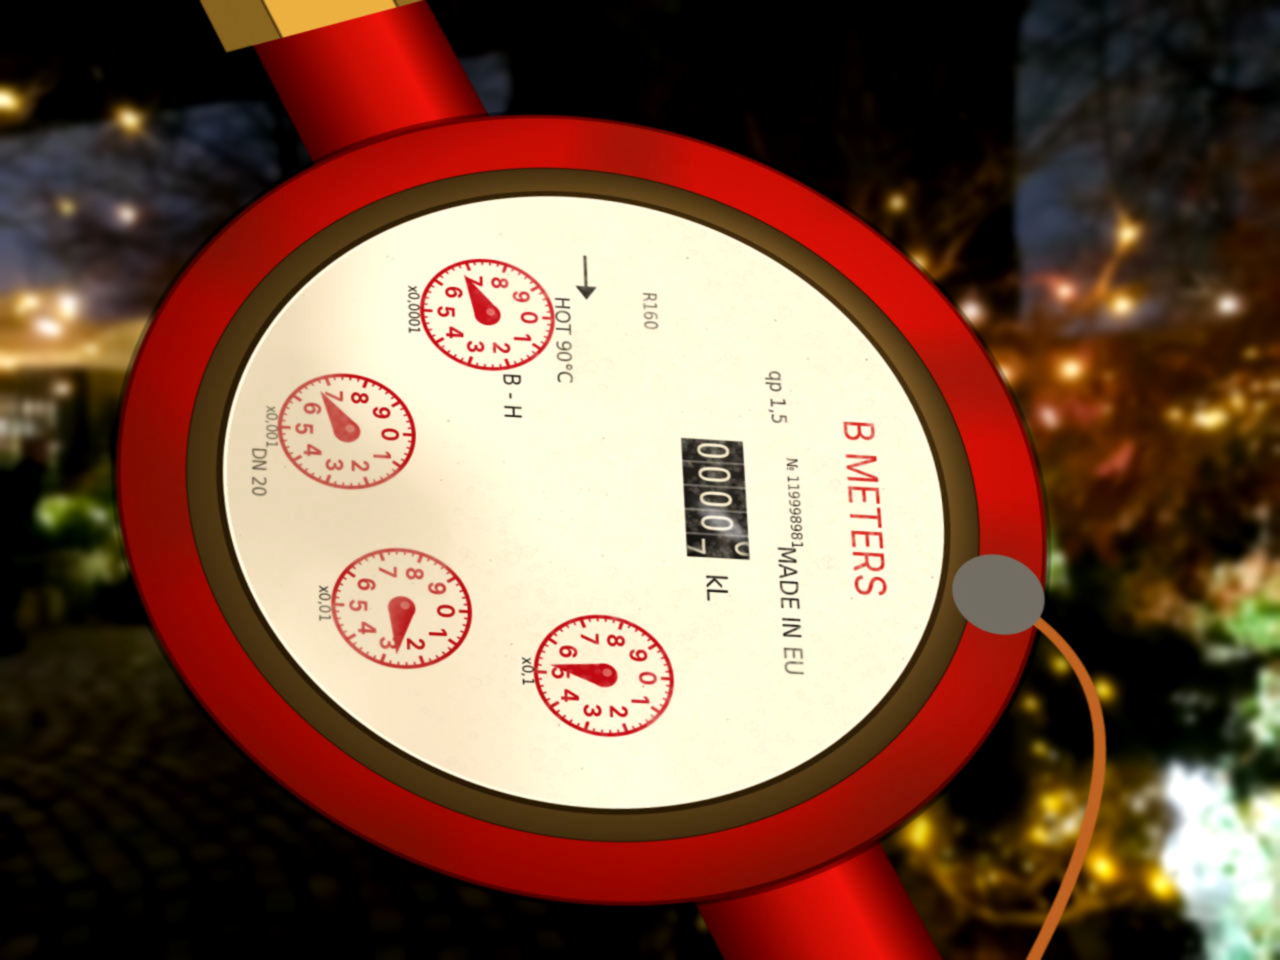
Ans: 6.5266
